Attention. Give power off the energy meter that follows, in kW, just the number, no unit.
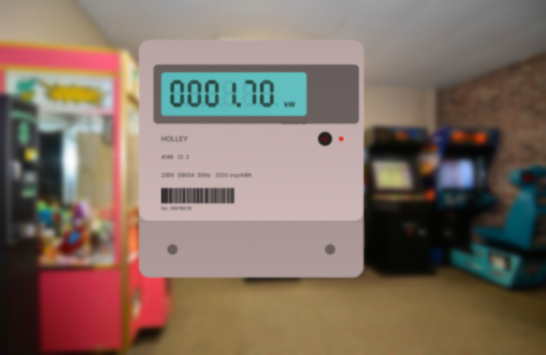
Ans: 1.70
